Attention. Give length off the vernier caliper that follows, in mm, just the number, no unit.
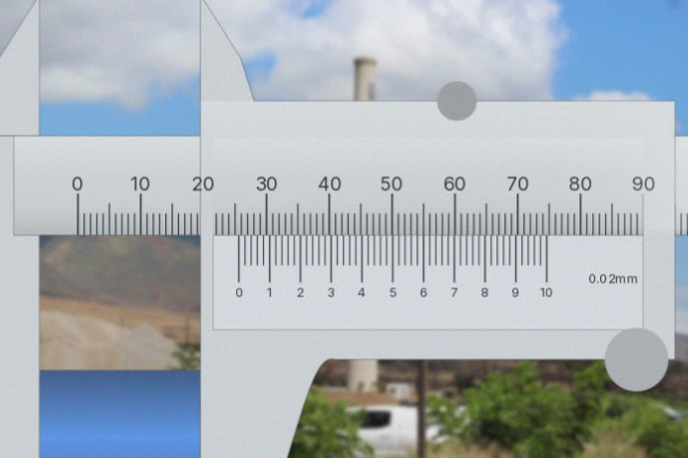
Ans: 25.6
